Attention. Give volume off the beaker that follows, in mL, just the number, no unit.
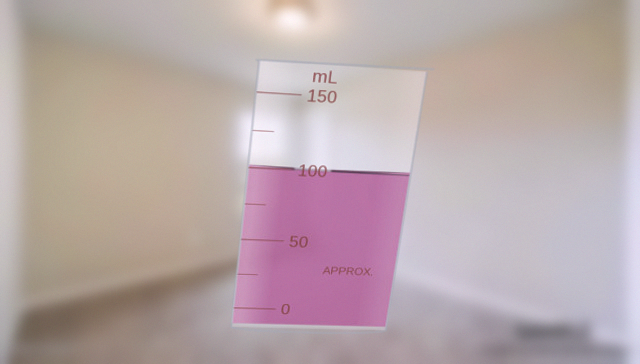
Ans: 100
